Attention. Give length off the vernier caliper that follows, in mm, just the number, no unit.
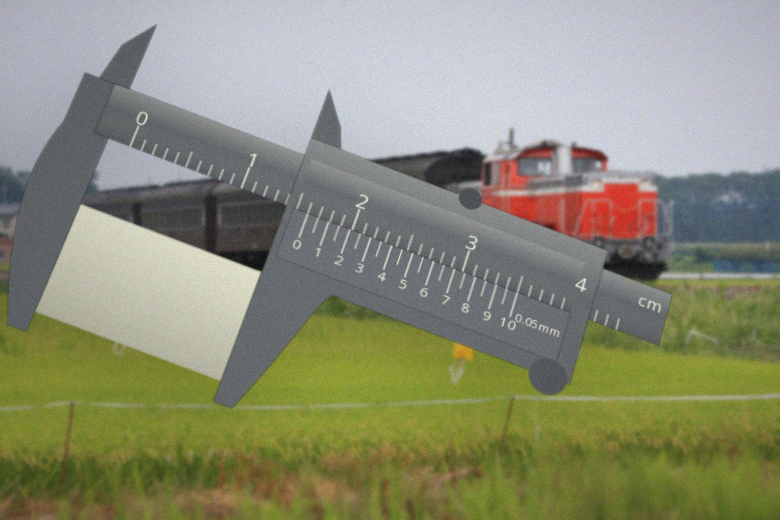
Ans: 16.0
